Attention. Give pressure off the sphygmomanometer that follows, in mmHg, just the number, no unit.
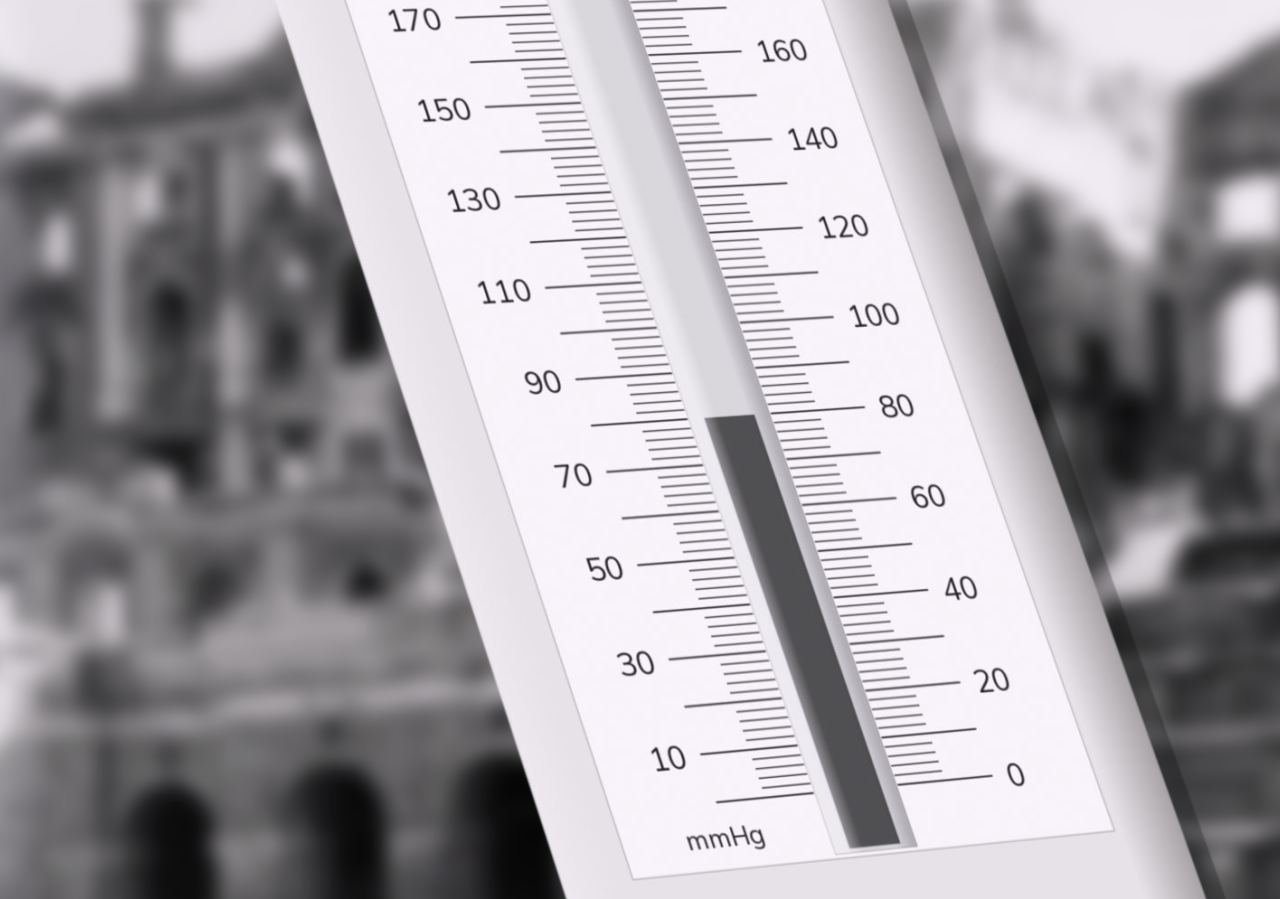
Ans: 80
